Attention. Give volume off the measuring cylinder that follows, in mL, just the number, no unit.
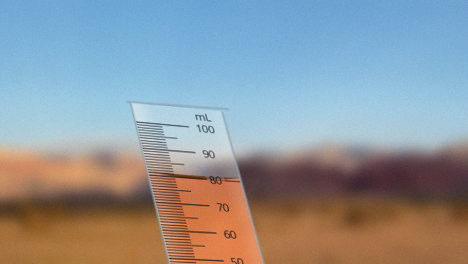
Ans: 80
